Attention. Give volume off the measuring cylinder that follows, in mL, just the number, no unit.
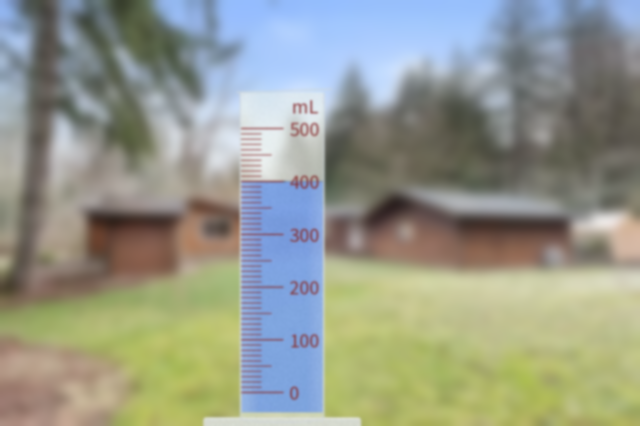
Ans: 400
